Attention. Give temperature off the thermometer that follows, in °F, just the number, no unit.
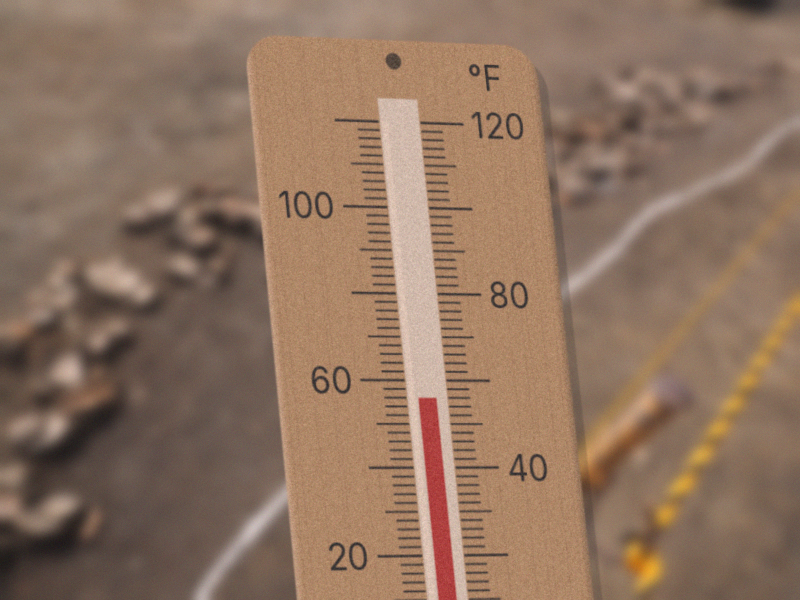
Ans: 56
